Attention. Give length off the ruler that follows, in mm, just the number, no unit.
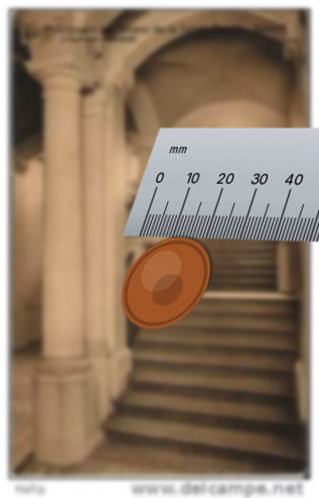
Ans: 25
